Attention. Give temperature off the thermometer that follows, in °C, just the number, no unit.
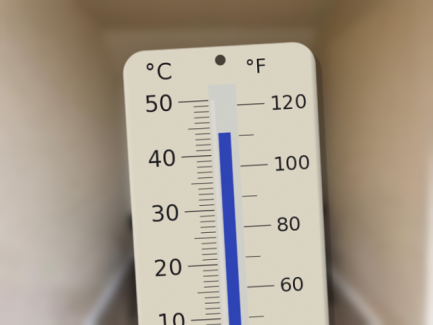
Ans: 44
